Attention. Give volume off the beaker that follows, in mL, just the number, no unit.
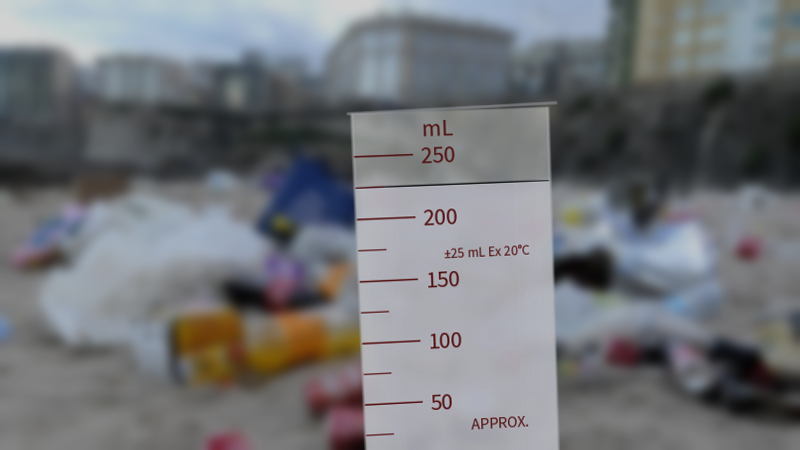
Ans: 225
